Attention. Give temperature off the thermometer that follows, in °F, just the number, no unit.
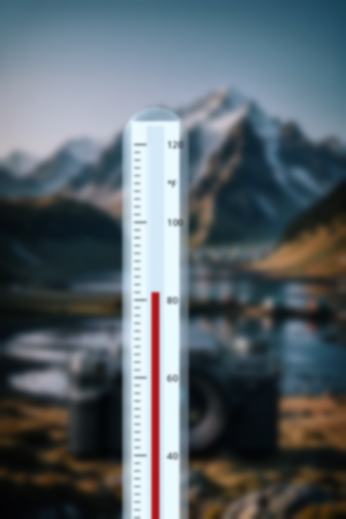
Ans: 82
